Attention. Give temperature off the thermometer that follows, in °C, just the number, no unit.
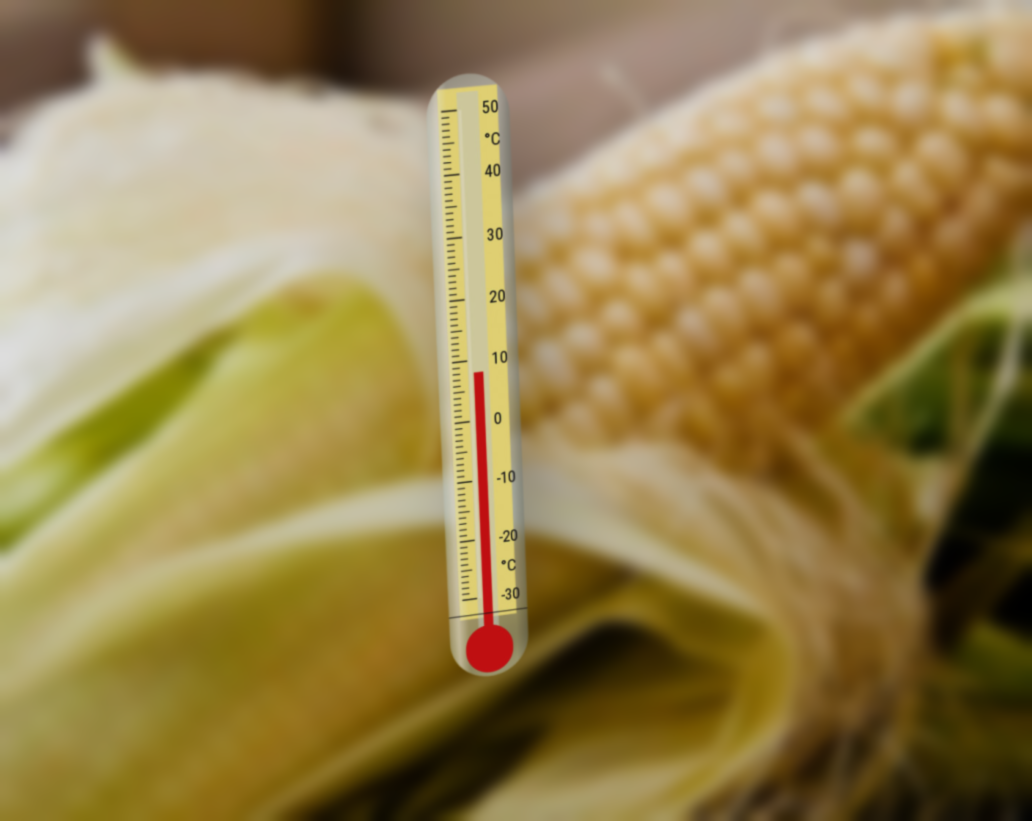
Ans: 8
